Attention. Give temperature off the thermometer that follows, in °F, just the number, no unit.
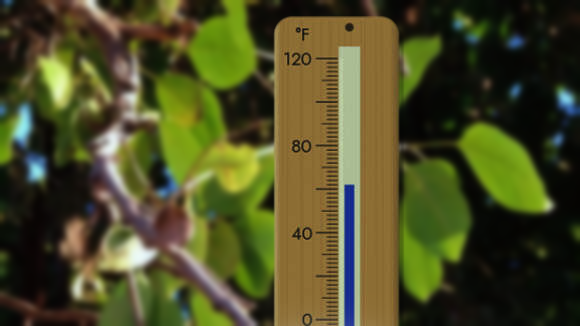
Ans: 62
